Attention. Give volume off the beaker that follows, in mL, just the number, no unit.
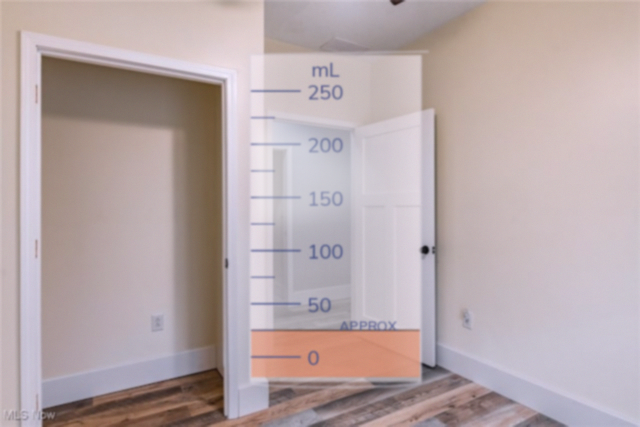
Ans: 25
